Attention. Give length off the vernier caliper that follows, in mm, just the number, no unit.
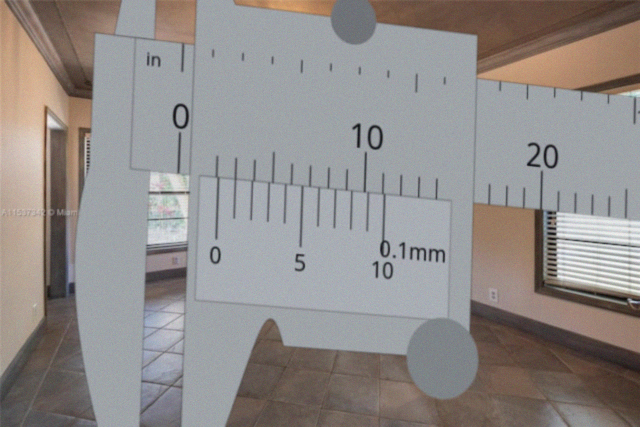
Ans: 2.1
